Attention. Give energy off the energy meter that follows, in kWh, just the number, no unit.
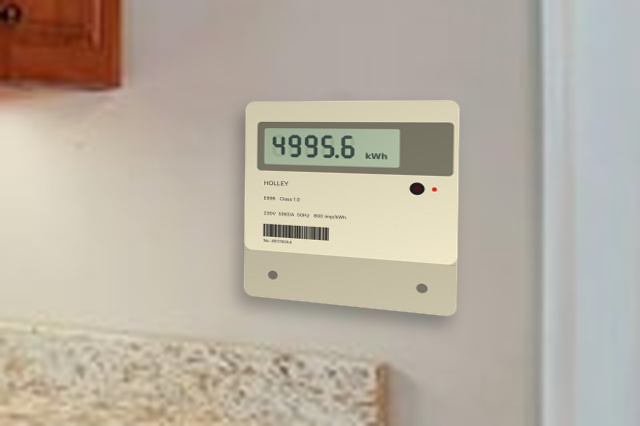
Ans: 4995.6
